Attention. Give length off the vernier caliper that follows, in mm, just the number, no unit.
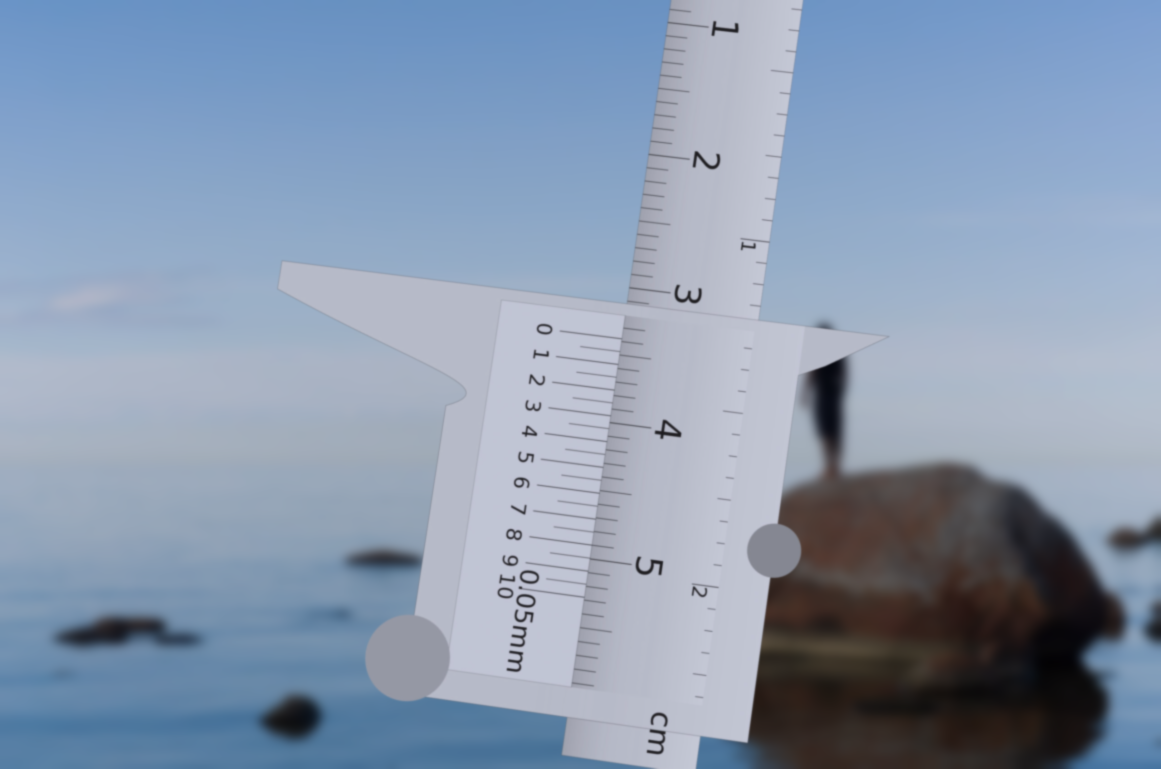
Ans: 33.8
